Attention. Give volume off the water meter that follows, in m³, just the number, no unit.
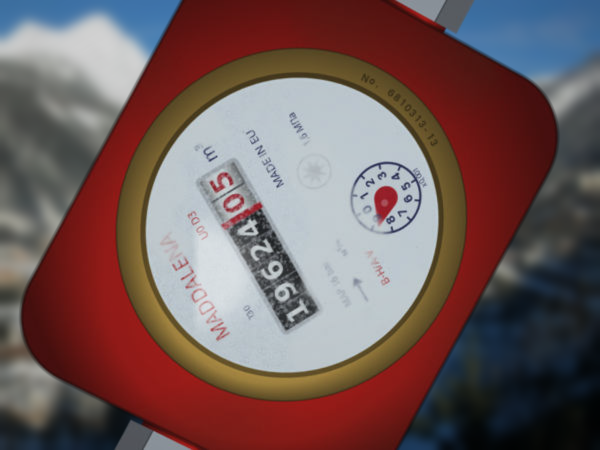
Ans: 19624.058
